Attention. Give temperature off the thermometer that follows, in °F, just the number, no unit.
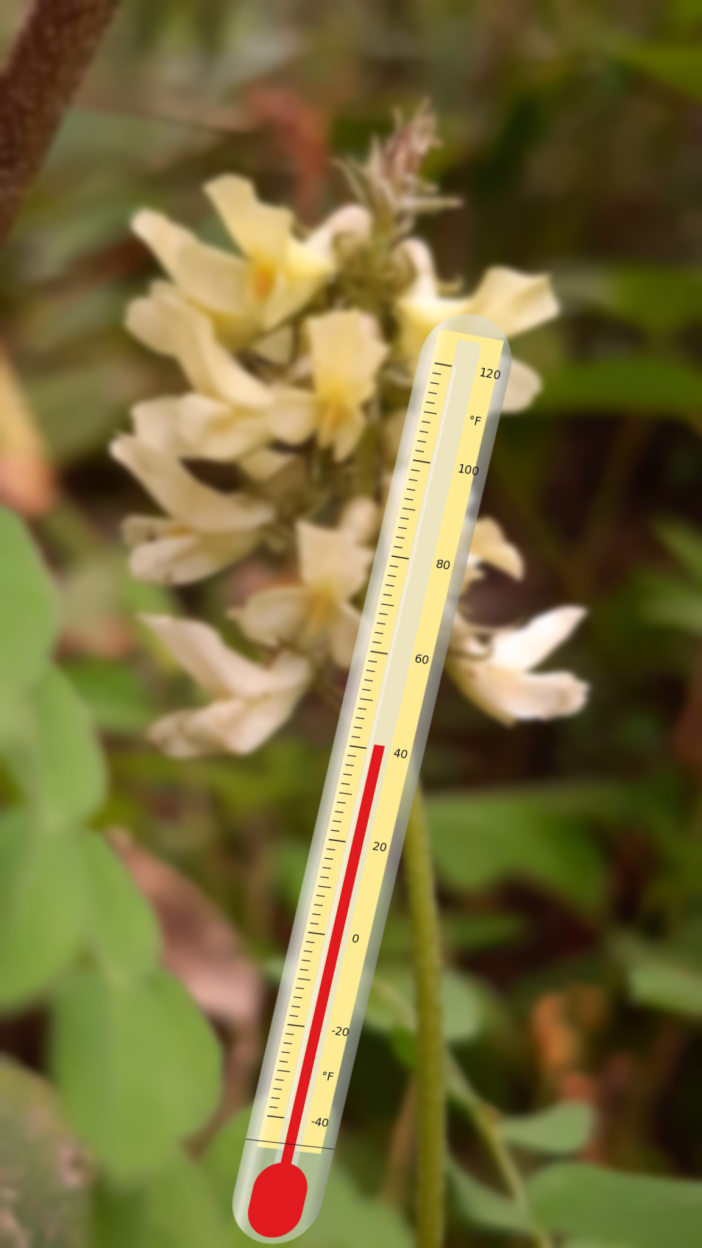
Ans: 41
